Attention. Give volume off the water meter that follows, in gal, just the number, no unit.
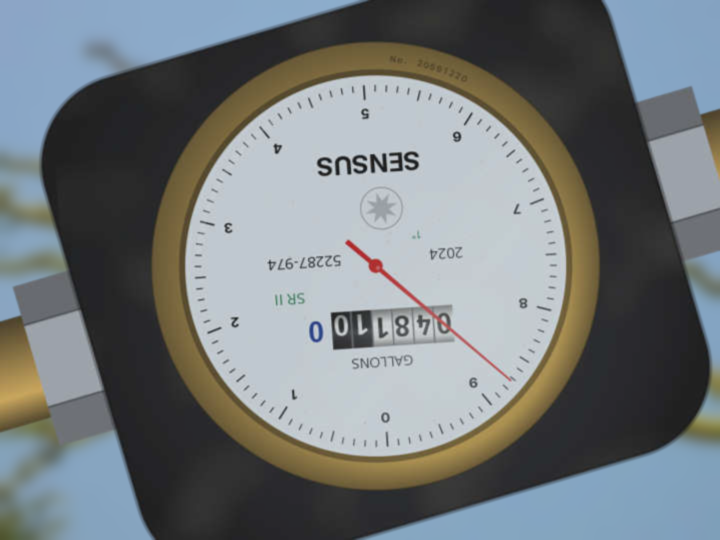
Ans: 481098.7
